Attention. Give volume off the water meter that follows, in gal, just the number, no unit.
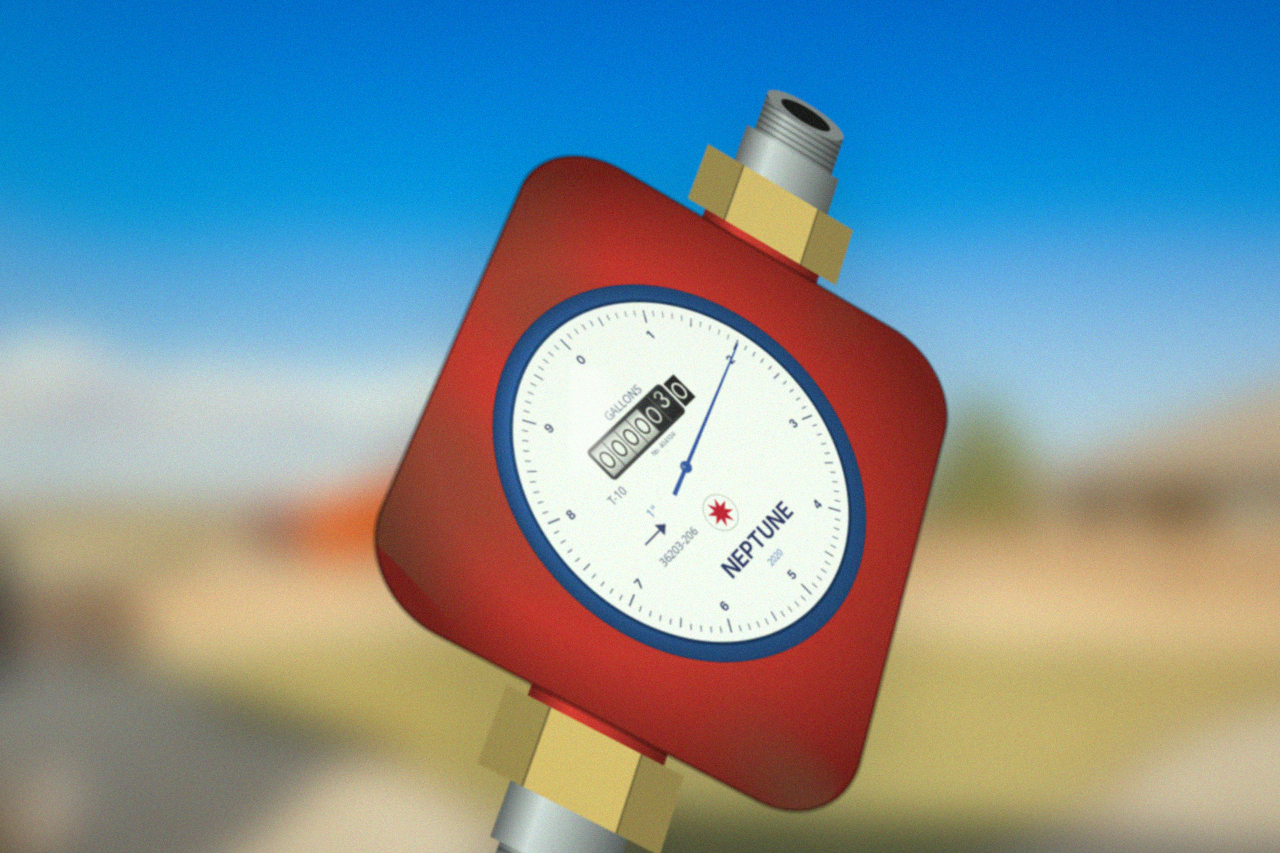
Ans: 32.0
